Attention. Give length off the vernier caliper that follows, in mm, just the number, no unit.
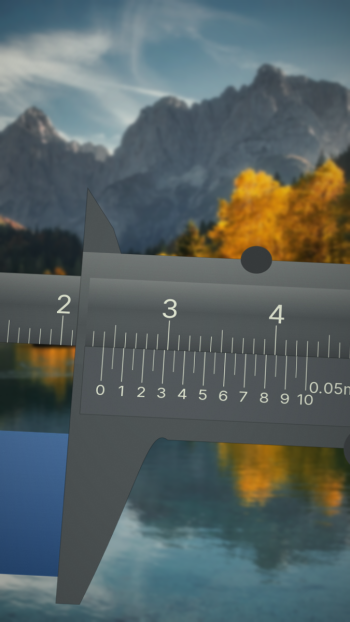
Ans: 24.0
